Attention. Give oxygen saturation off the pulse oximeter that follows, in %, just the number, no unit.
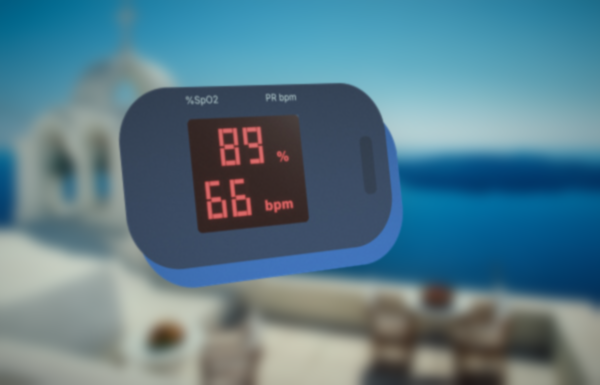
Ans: 89
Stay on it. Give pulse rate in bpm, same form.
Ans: 66
